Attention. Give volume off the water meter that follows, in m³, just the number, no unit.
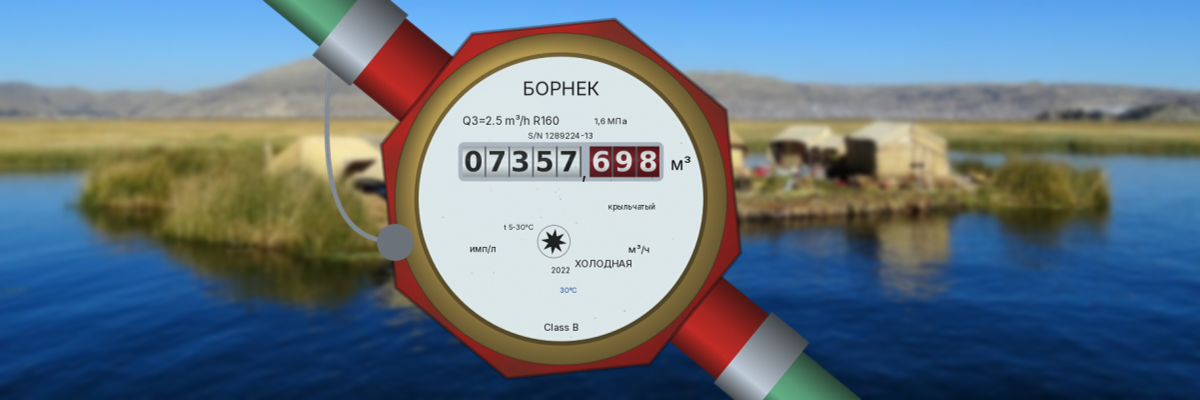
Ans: 7357.698
